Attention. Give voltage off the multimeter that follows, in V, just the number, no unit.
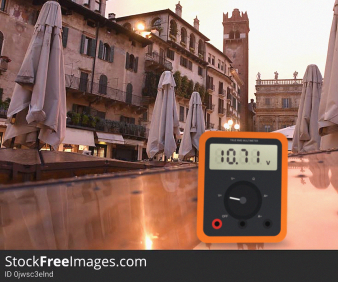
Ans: 10.71
